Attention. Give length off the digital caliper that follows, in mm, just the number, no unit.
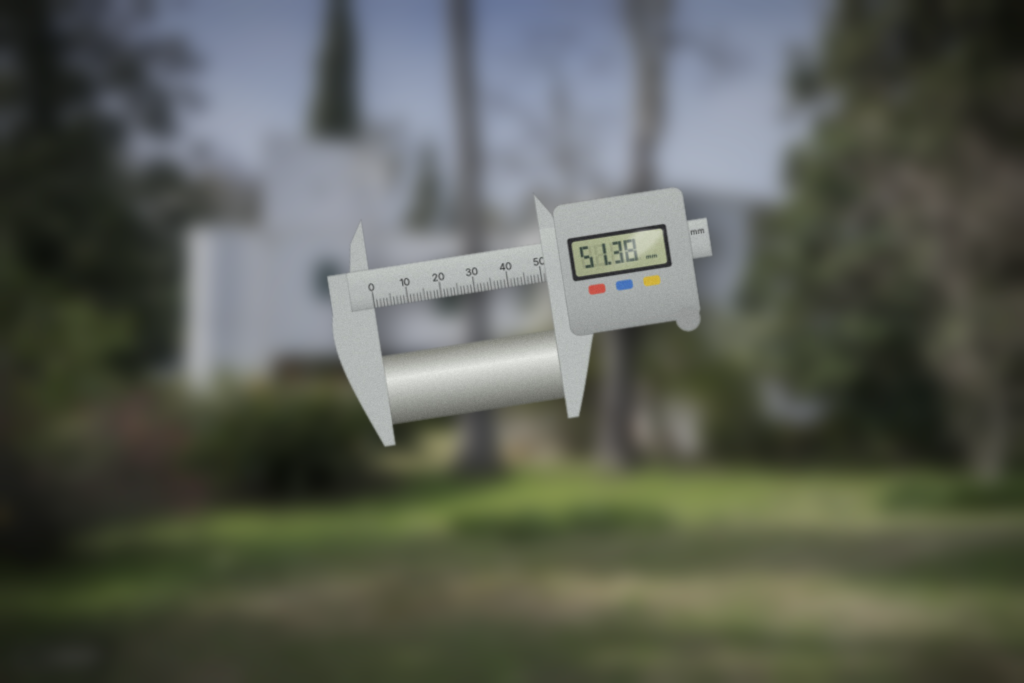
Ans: 51.38
